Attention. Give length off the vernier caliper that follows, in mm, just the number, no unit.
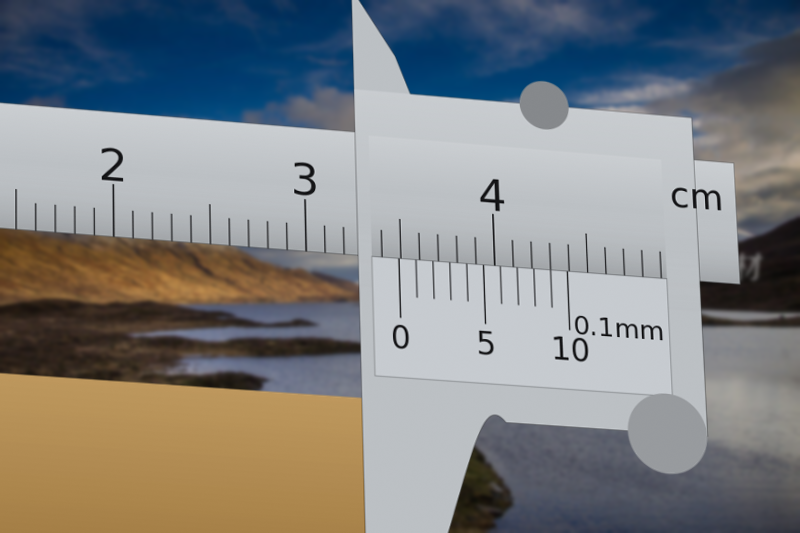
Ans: 34.9
